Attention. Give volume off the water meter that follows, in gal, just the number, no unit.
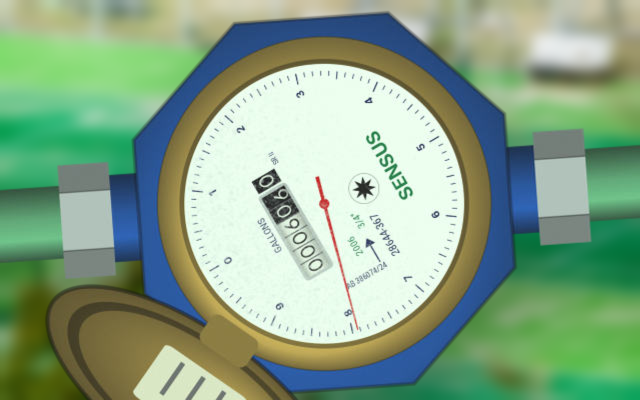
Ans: 6057.9
